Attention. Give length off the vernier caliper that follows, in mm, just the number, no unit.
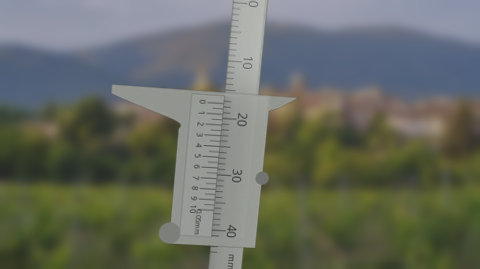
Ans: 17.4
